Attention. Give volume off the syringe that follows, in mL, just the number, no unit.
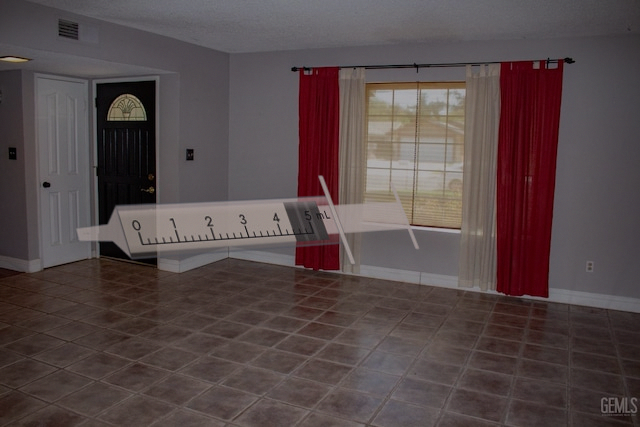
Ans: 4.4
